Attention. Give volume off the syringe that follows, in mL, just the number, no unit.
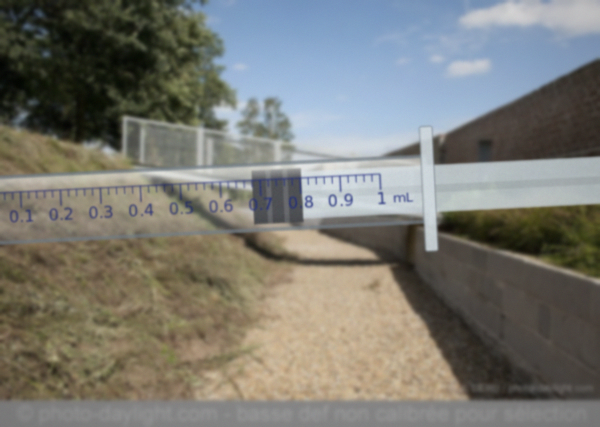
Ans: 0.68
